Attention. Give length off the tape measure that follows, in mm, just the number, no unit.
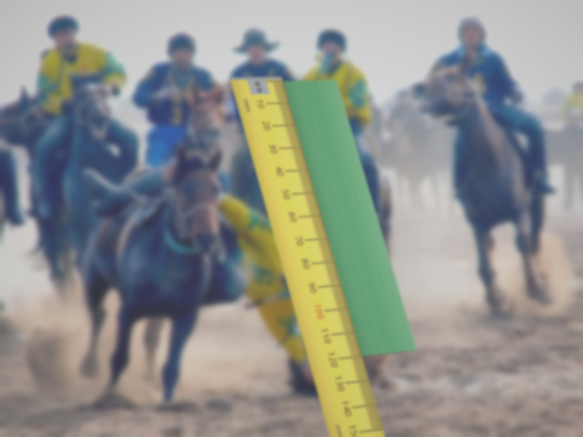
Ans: 120
